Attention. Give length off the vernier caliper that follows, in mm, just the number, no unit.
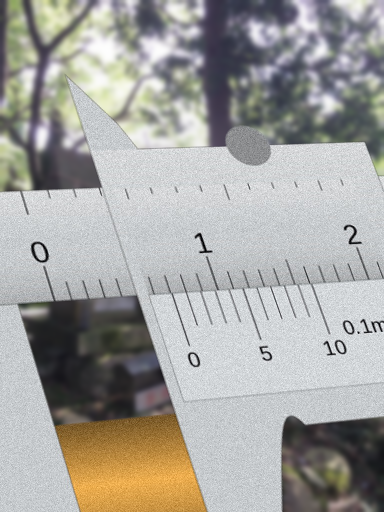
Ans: 7.1
